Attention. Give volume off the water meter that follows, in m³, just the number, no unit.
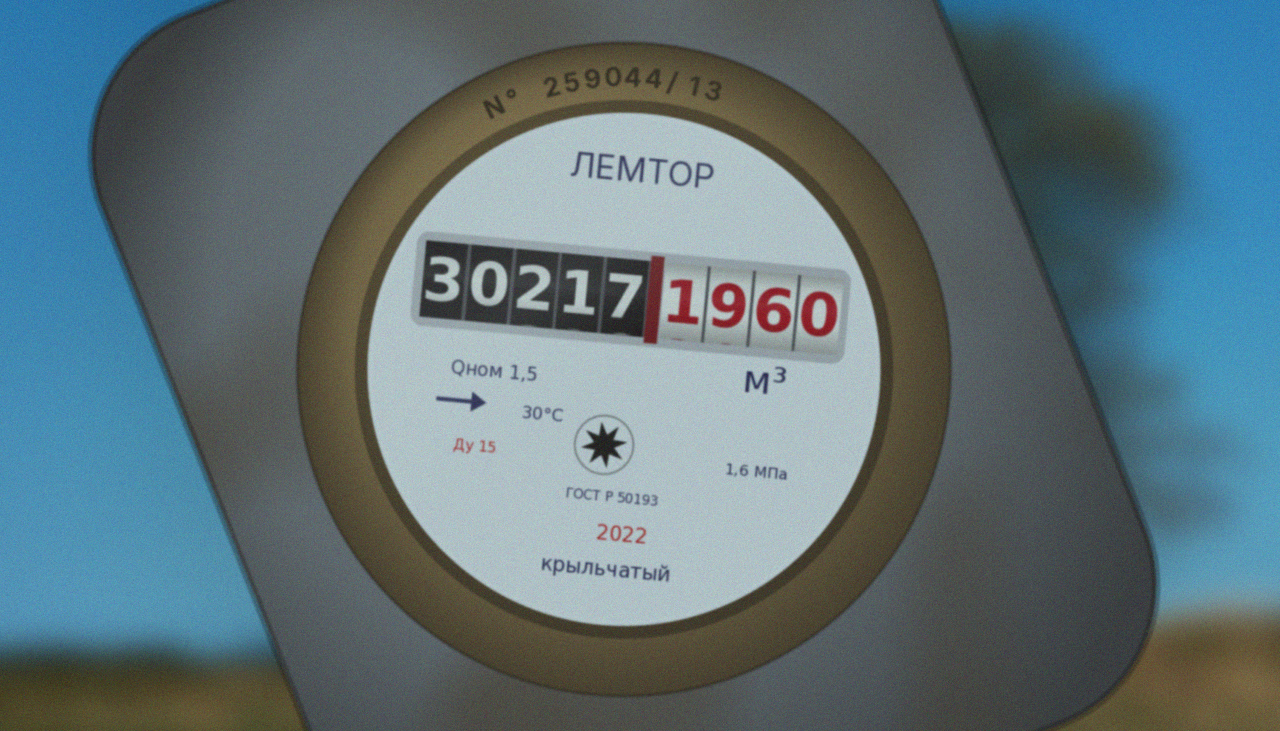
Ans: 30217.1960
